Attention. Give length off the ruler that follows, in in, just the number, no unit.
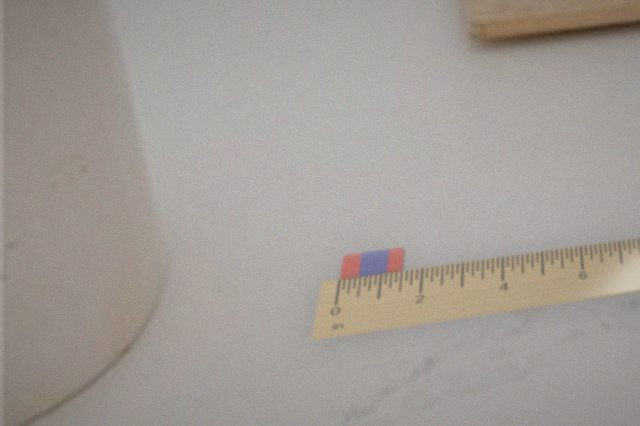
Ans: 1.5
